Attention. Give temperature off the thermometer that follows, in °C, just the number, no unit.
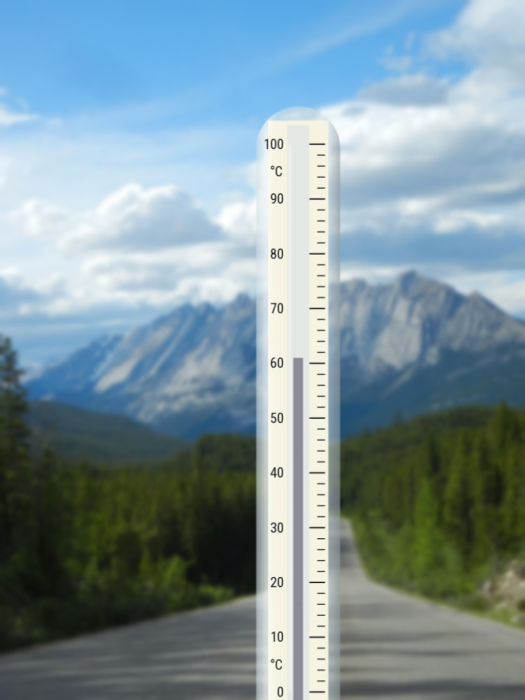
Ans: 61
